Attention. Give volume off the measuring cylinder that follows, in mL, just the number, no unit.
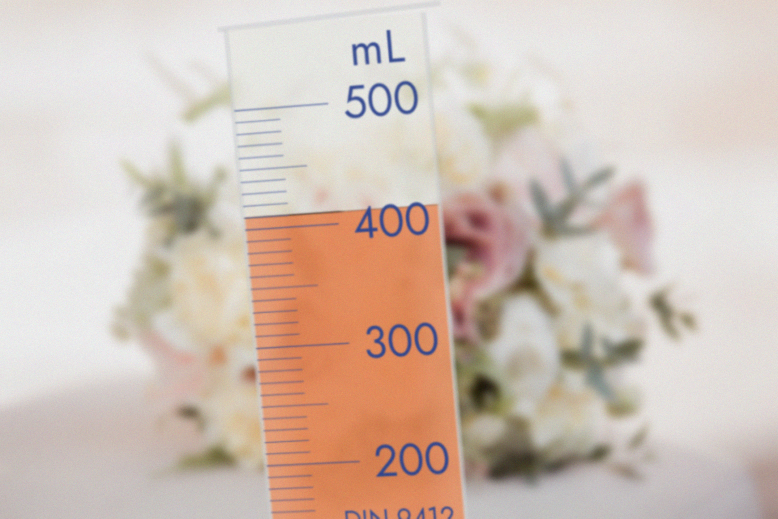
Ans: 410
